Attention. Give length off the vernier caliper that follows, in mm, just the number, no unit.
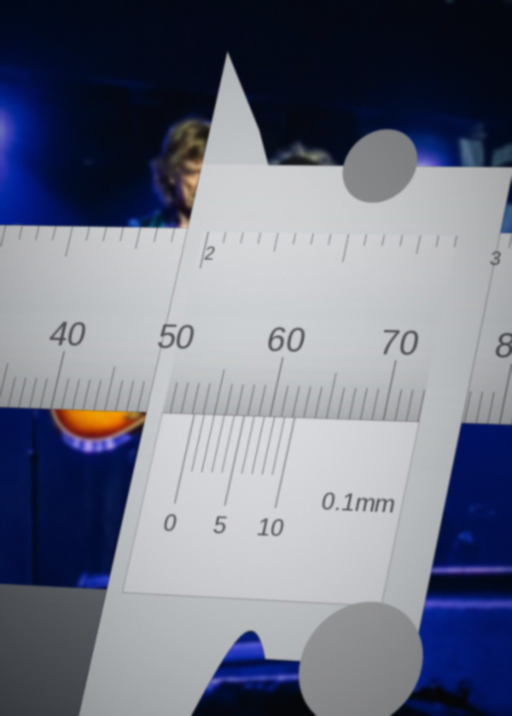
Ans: 53.2
